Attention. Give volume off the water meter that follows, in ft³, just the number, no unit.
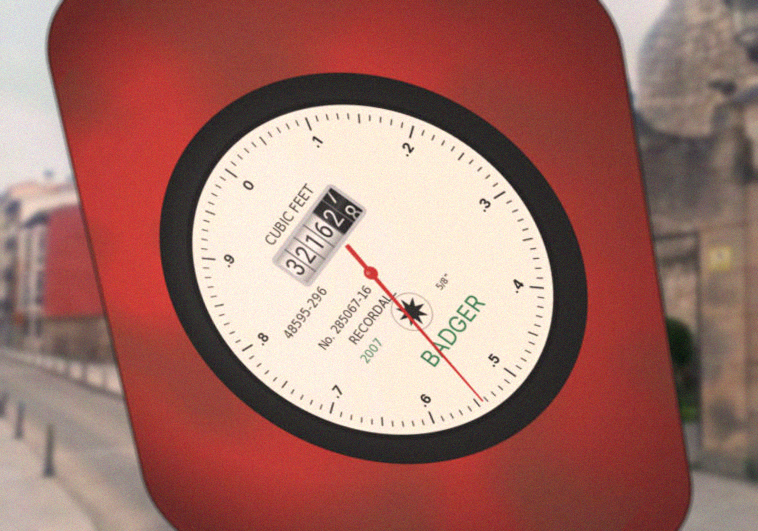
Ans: 321627.54
